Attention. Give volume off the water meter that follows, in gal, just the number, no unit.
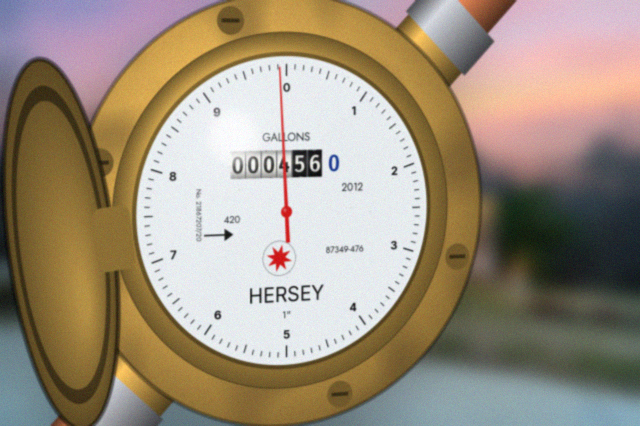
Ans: 4559.9
